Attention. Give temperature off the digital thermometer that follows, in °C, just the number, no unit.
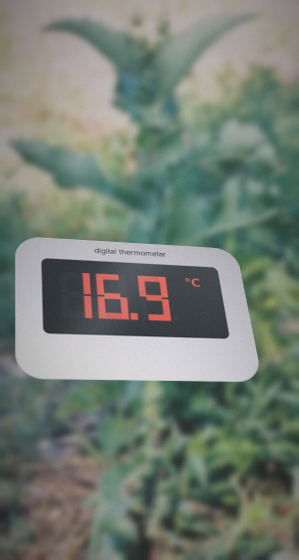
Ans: 16.9
